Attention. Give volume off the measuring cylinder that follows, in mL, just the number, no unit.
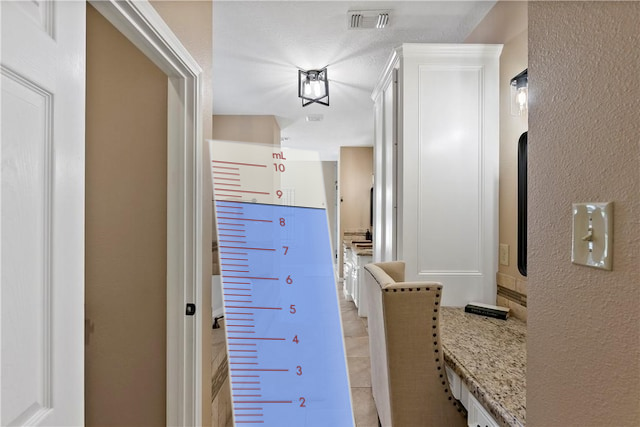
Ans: 8.6
